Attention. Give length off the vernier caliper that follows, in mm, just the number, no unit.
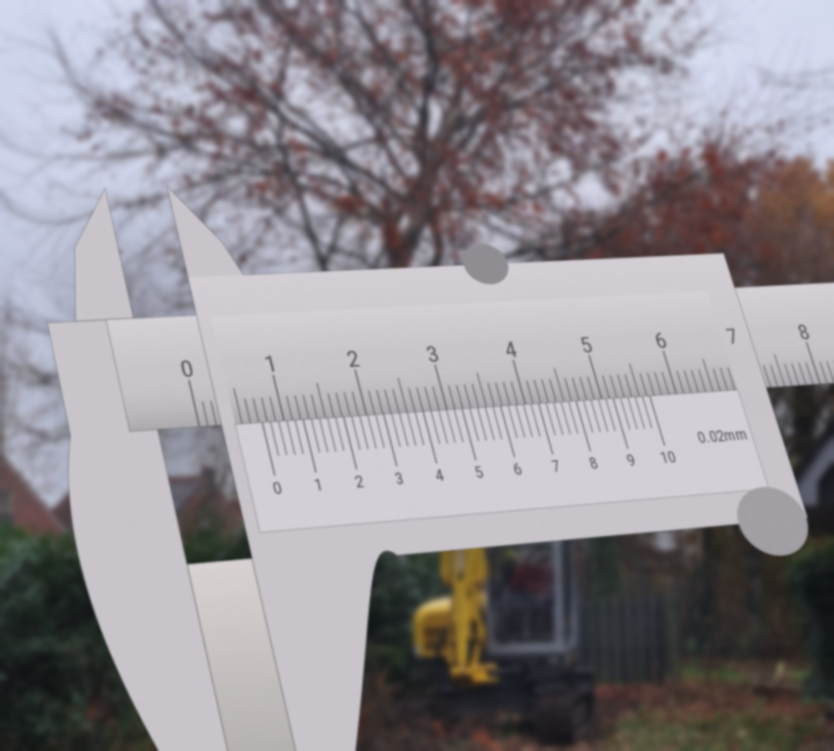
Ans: 7.4
